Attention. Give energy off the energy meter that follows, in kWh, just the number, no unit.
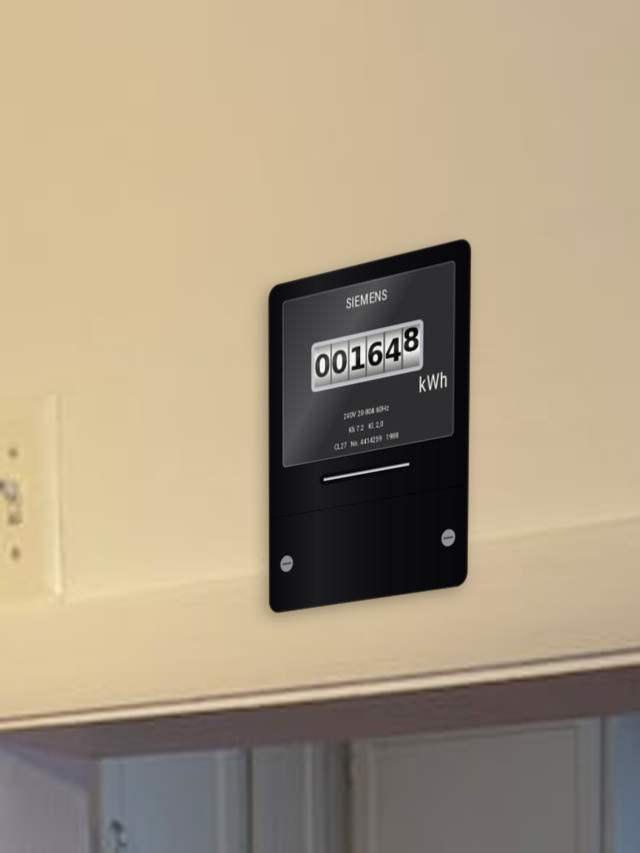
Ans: 1648
